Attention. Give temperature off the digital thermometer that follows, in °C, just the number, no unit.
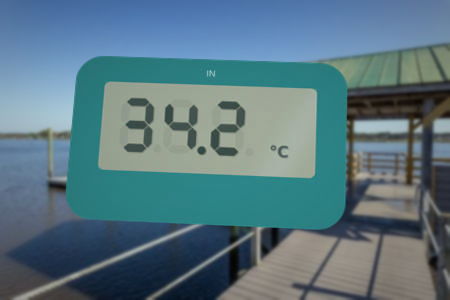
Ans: 34.2
